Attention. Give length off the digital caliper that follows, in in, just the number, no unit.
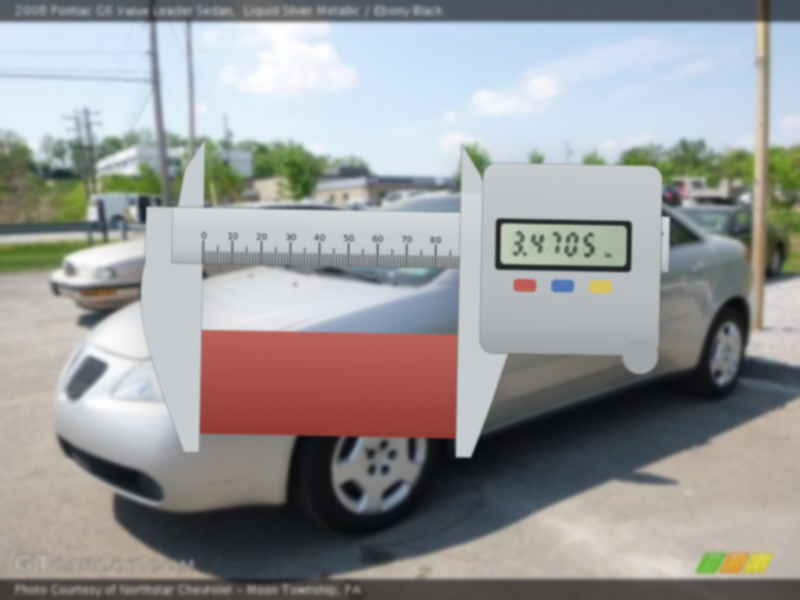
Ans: 3.4705
